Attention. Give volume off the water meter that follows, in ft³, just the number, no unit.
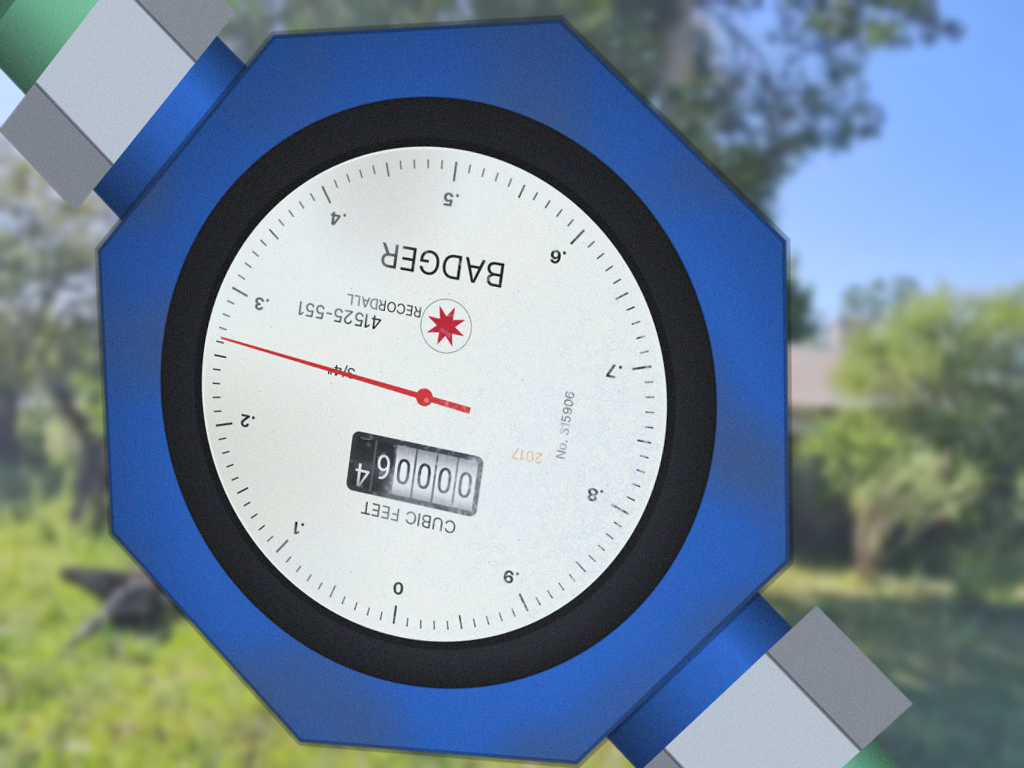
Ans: 64.26
